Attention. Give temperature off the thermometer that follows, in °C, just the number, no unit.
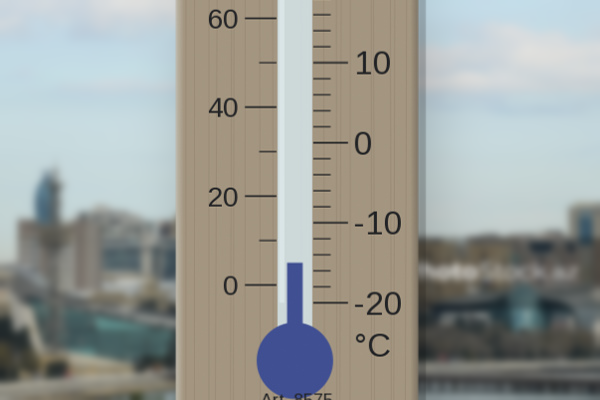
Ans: -15
